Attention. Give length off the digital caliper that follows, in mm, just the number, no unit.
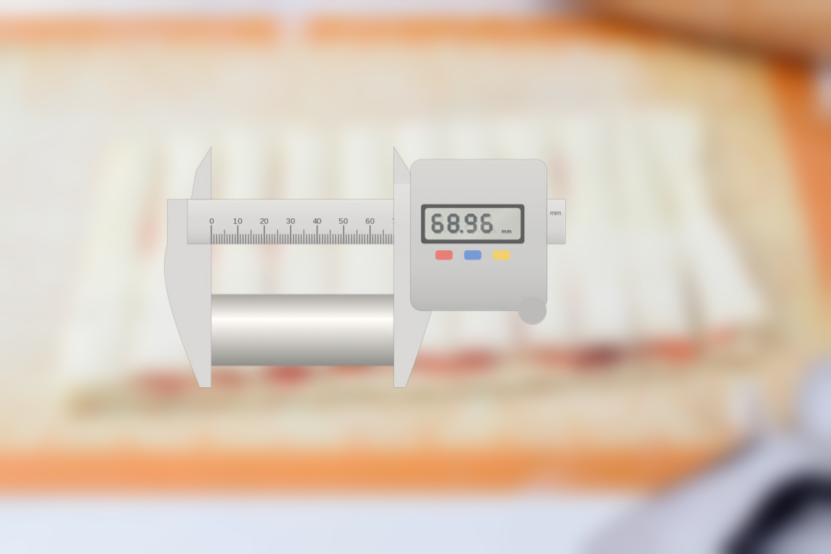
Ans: 68.96
